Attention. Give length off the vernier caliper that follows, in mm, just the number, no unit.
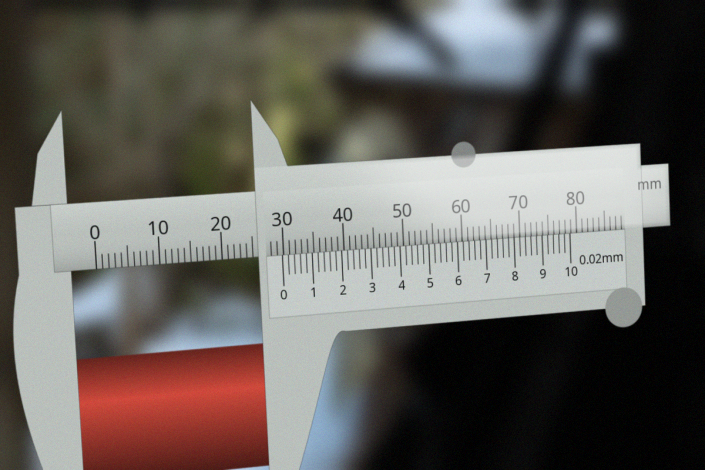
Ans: 29.8
